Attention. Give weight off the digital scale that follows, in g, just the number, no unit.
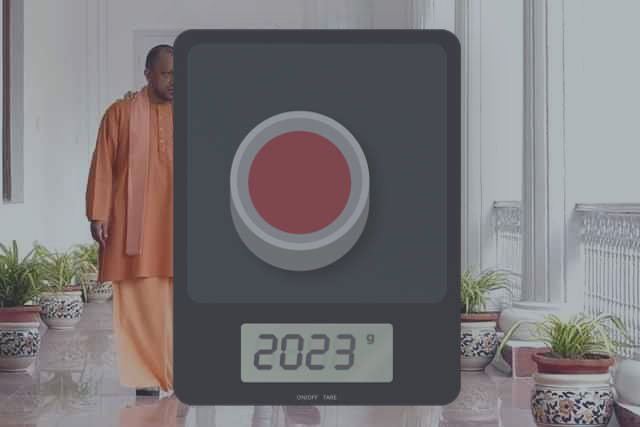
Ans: 2023
